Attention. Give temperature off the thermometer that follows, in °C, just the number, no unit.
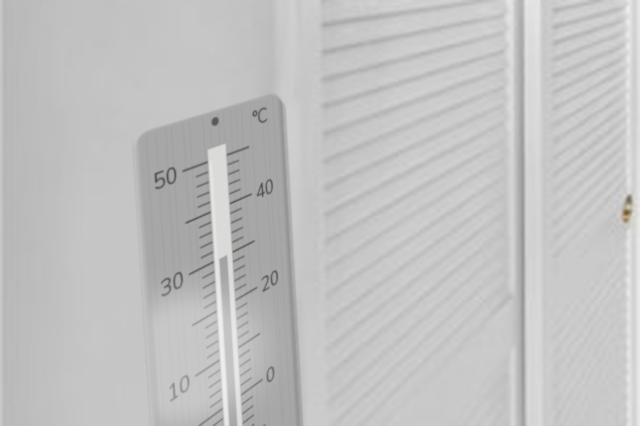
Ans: 30
